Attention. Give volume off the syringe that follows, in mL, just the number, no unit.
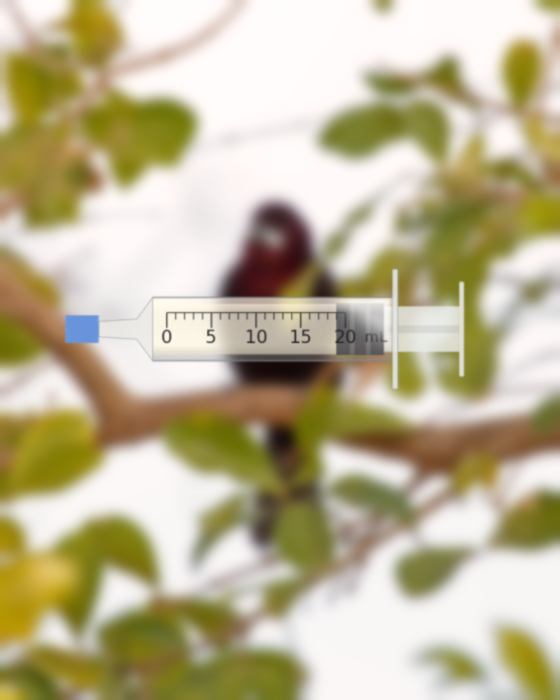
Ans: 19
